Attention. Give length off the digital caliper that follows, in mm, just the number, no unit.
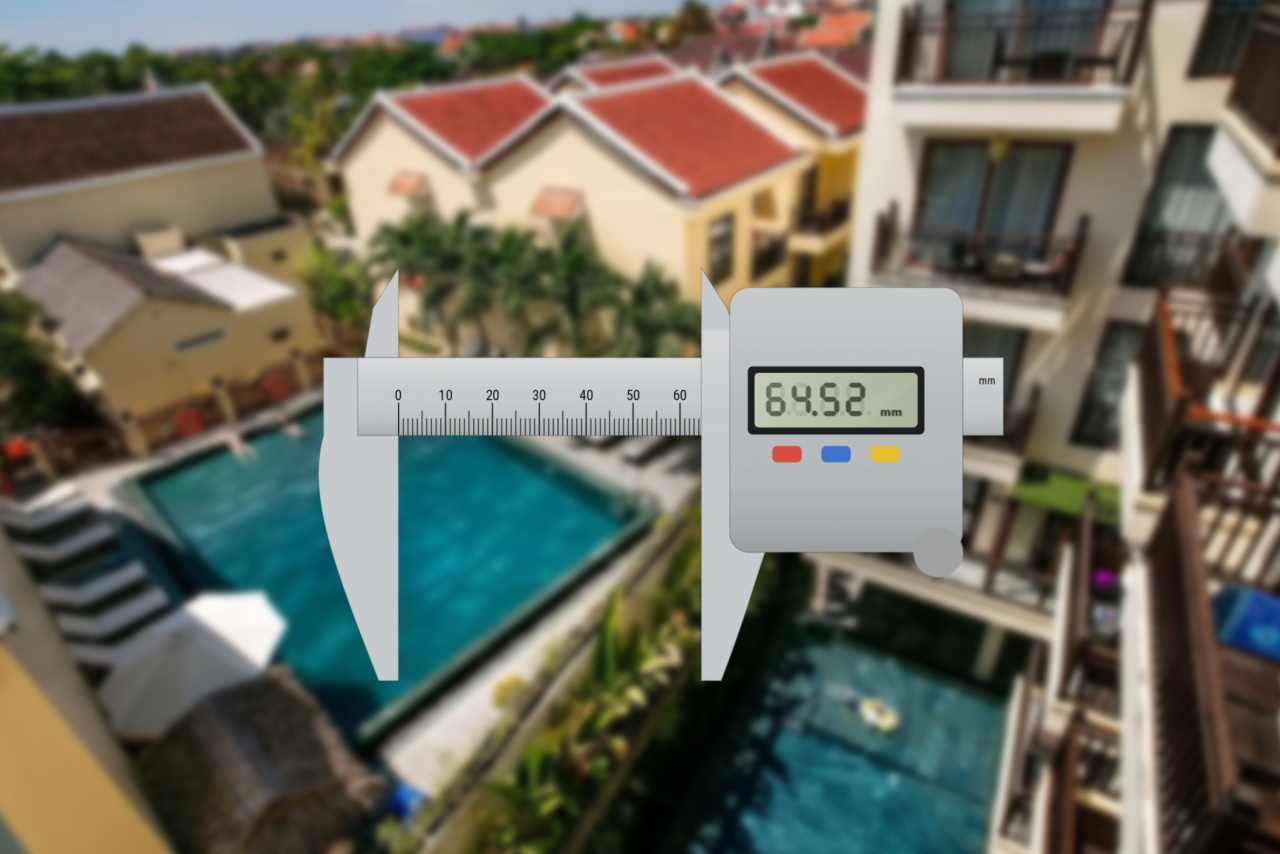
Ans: 64.52
